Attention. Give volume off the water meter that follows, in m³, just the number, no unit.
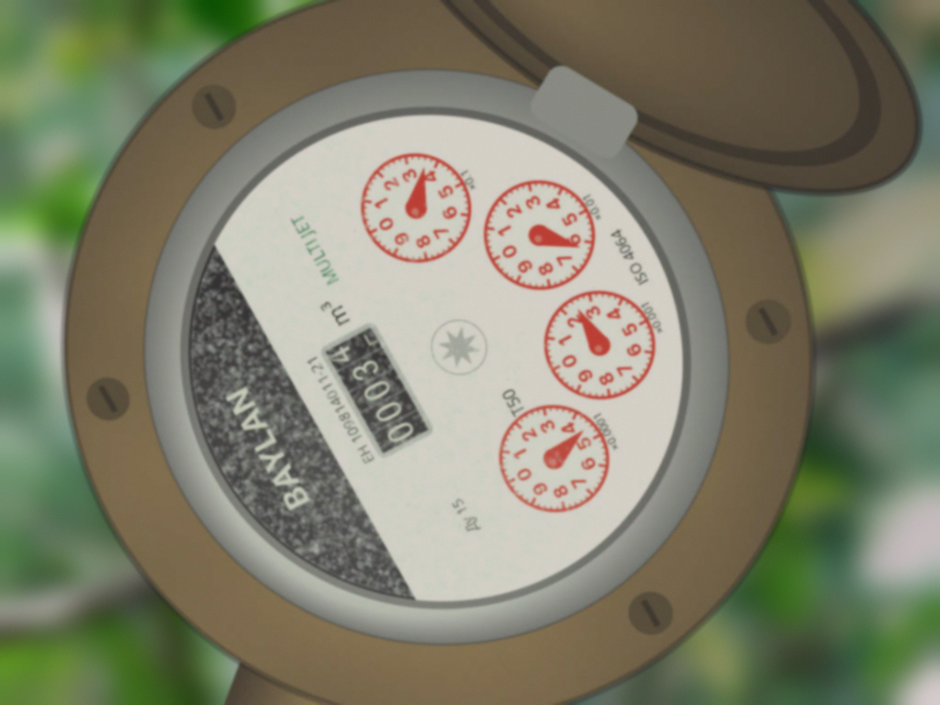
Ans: 34.3624
